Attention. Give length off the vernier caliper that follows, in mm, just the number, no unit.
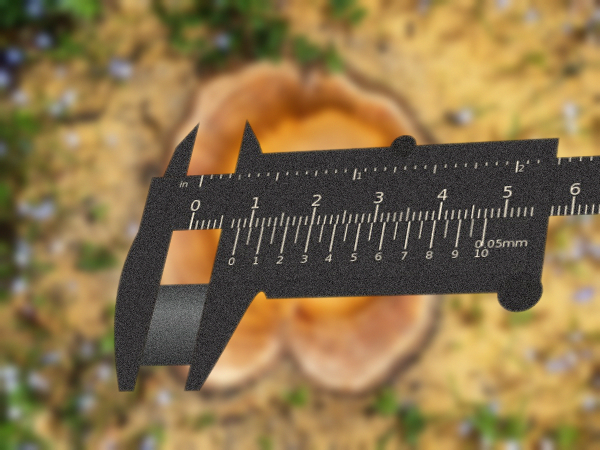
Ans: 8.2
